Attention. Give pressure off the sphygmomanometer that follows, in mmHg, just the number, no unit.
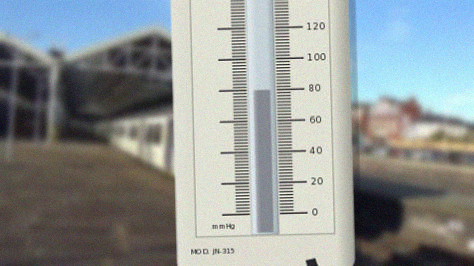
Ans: 80
